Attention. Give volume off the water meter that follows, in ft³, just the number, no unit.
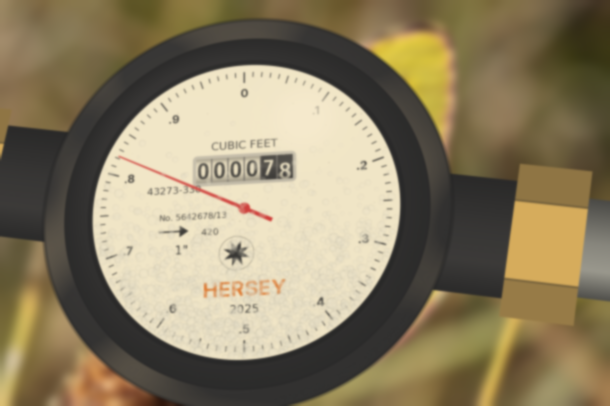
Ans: 77.82
